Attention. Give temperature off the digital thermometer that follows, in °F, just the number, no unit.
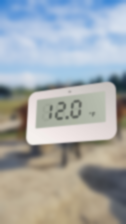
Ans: 12.0
